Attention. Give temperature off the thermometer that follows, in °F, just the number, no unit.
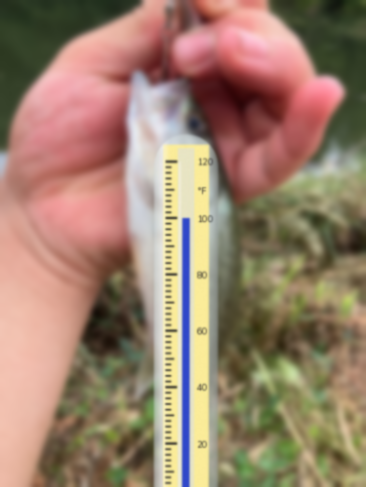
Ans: 100
